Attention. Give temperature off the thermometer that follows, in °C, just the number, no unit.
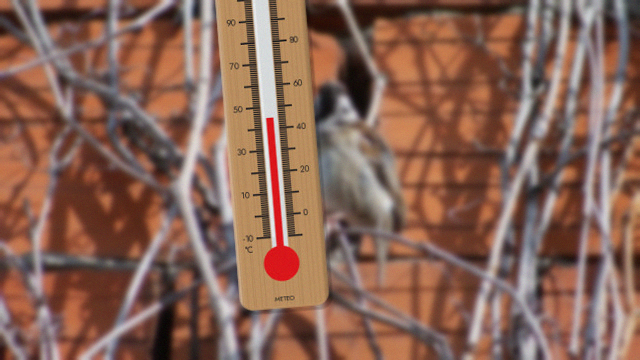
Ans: 45
